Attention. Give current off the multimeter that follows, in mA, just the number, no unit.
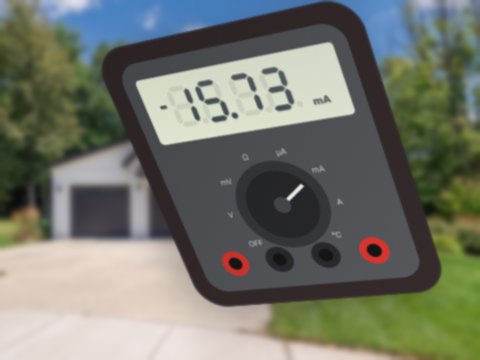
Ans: -15.73
